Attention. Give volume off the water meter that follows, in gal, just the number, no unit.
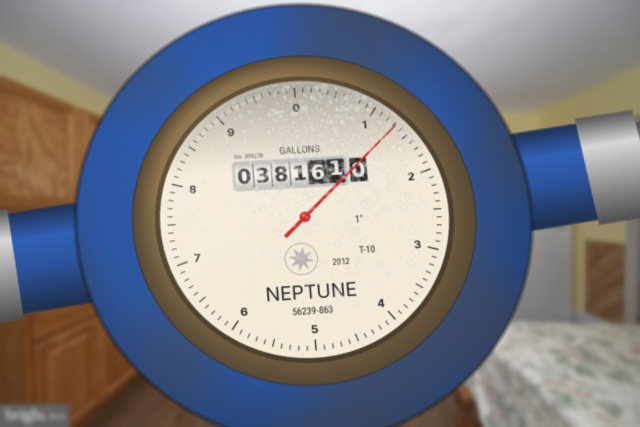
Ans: 381611.3
